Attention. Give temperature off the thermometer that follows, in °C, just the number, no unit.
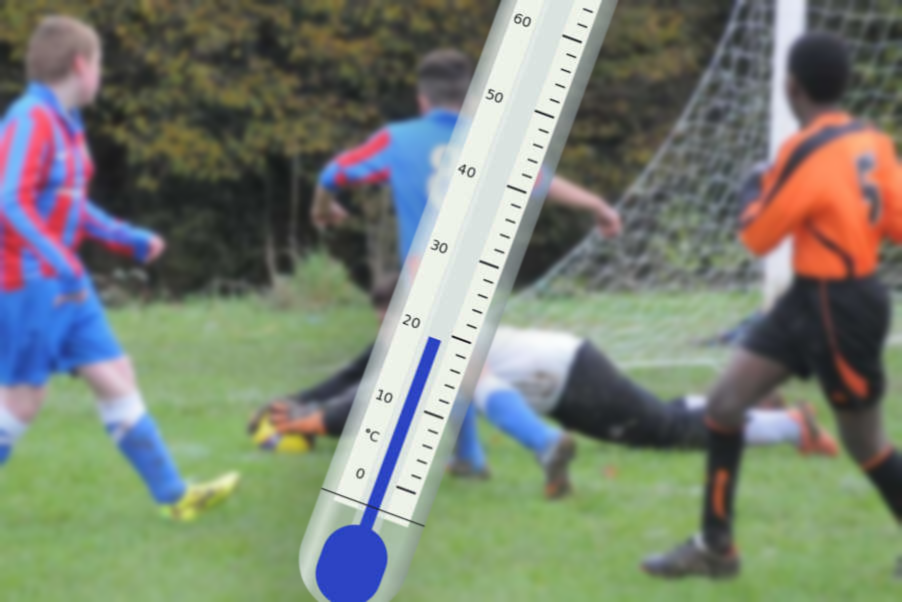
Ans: 19
